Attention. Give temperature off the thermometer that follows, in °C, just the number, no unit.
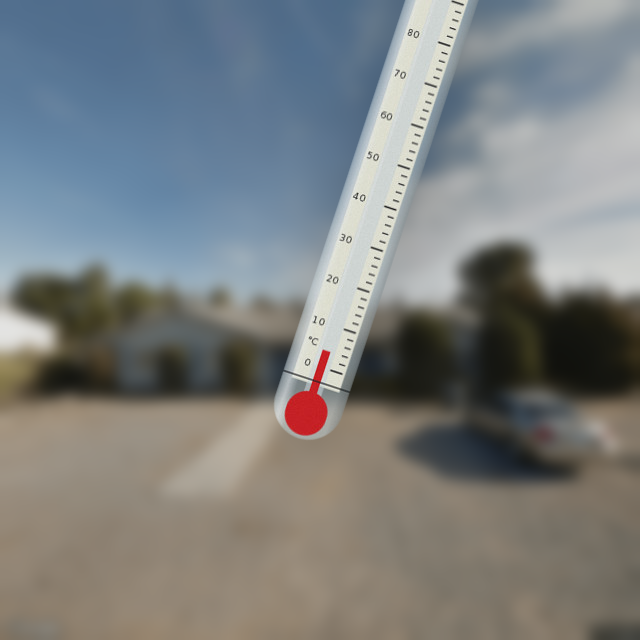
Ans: 4
